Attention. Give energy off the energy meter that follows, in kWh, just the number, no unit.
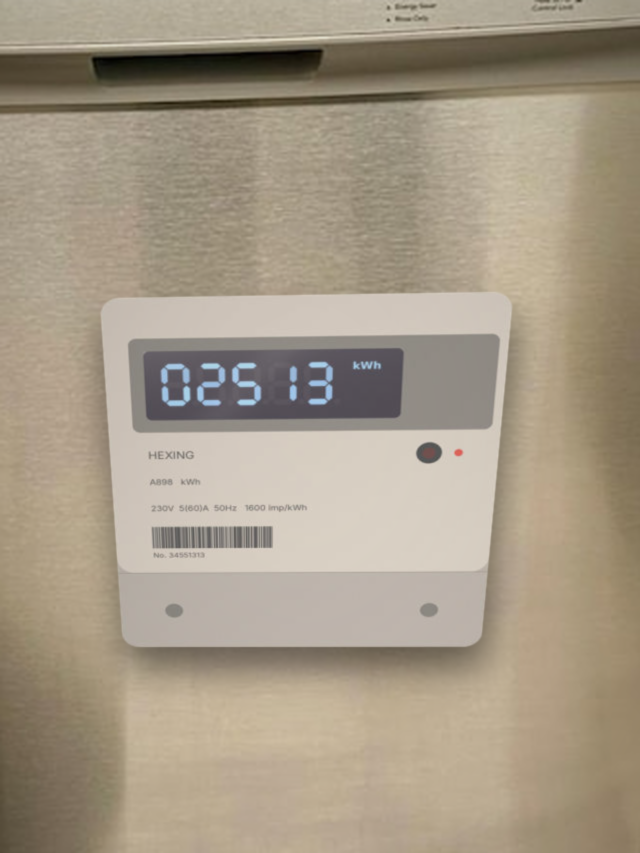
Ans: 2513
